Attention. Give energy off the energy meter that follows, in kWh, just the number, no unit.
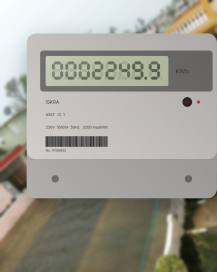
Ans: 2249.9
